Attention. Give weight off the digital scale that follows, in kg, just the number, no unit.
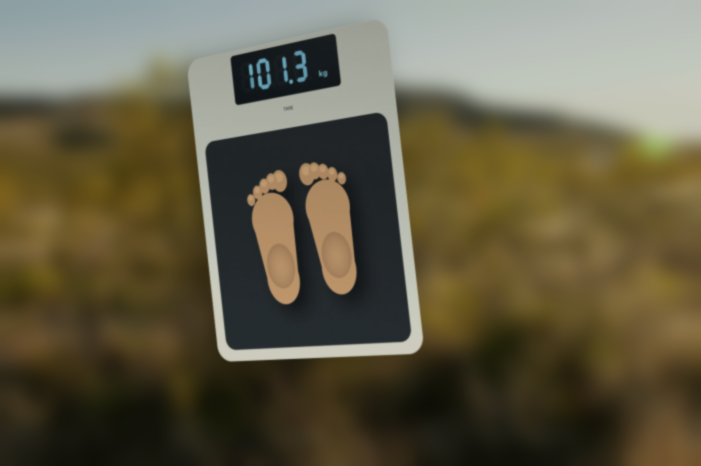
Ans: 101.3
